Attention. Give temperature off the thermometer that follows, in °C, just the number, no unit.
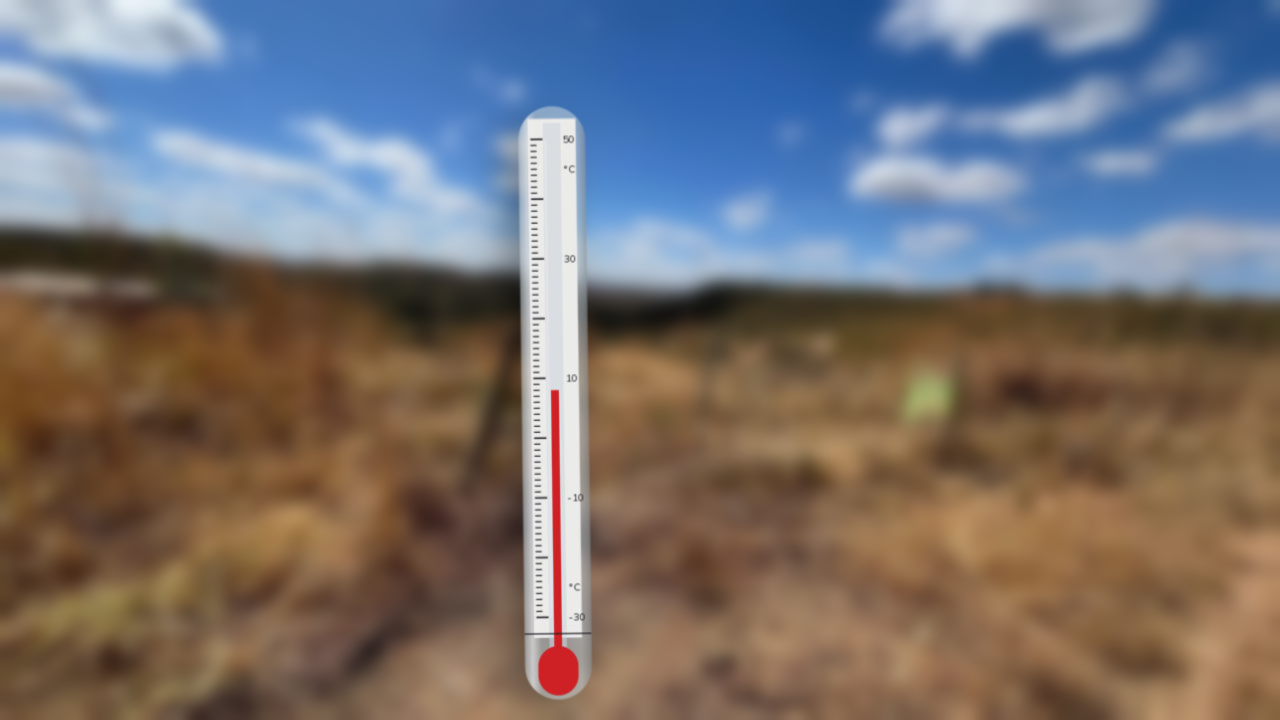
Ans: 8
